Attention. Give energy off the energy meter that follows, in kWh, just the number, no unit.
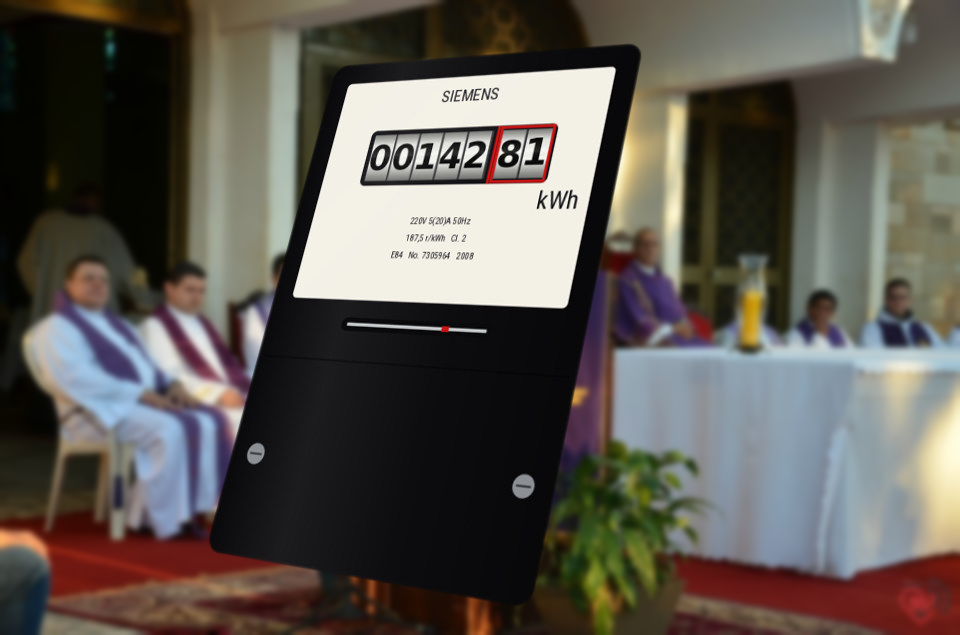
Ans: 142.81
